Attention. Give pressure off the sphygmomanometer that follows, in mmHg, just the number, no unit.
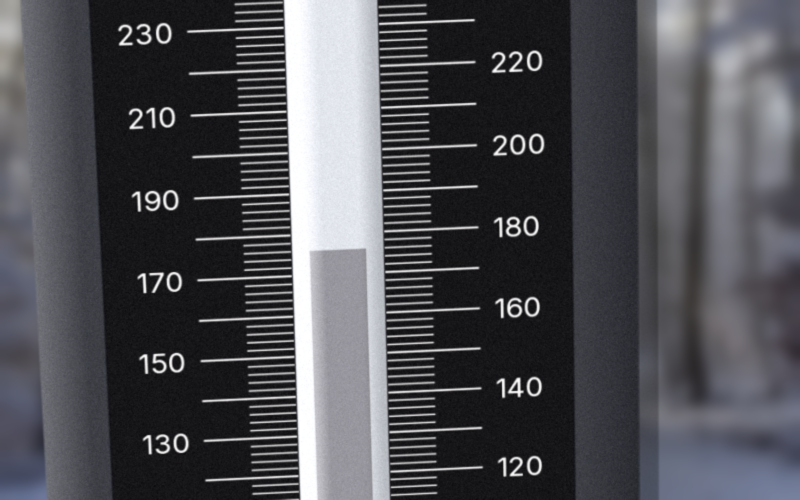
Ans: 176
